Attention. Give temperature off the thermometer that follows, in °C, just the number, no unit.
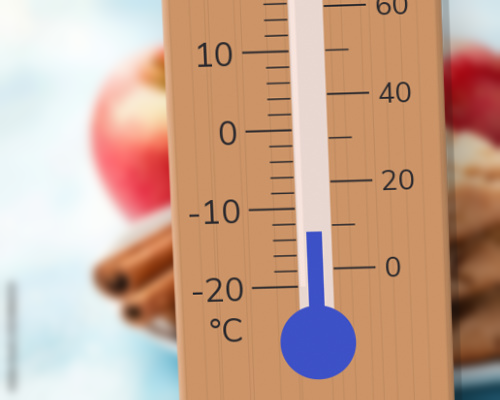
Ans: -13
